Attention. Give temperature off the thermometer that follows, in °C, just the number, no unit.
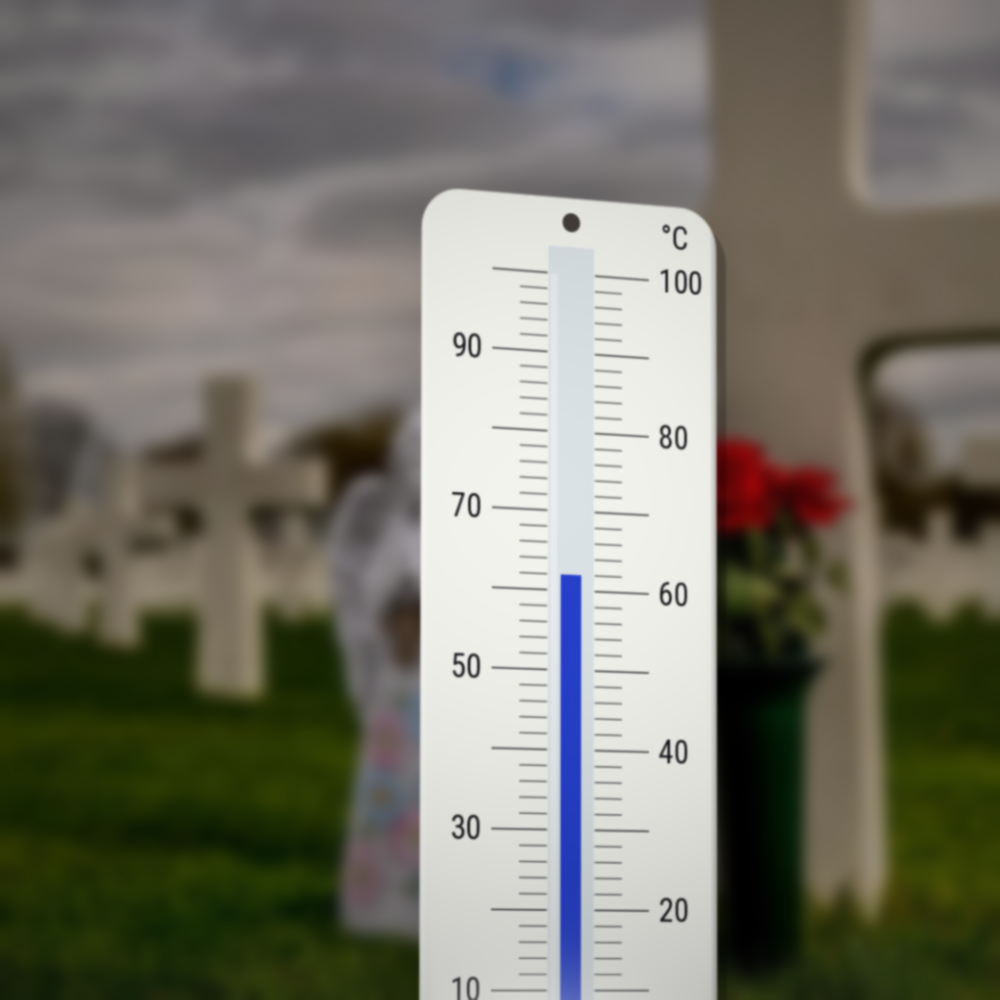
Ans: 62
